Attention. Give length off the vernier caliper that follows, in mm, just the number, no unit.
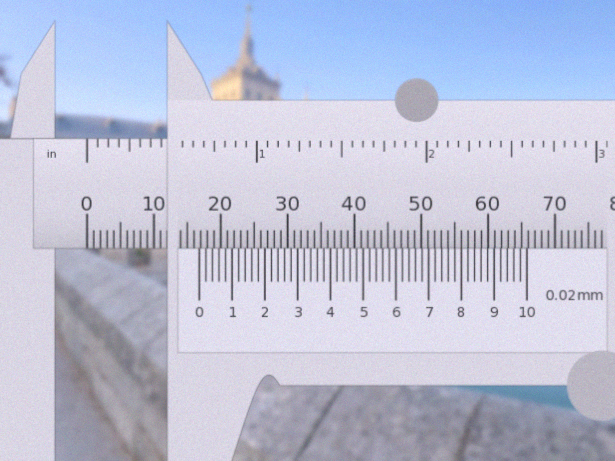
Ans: 16.8
